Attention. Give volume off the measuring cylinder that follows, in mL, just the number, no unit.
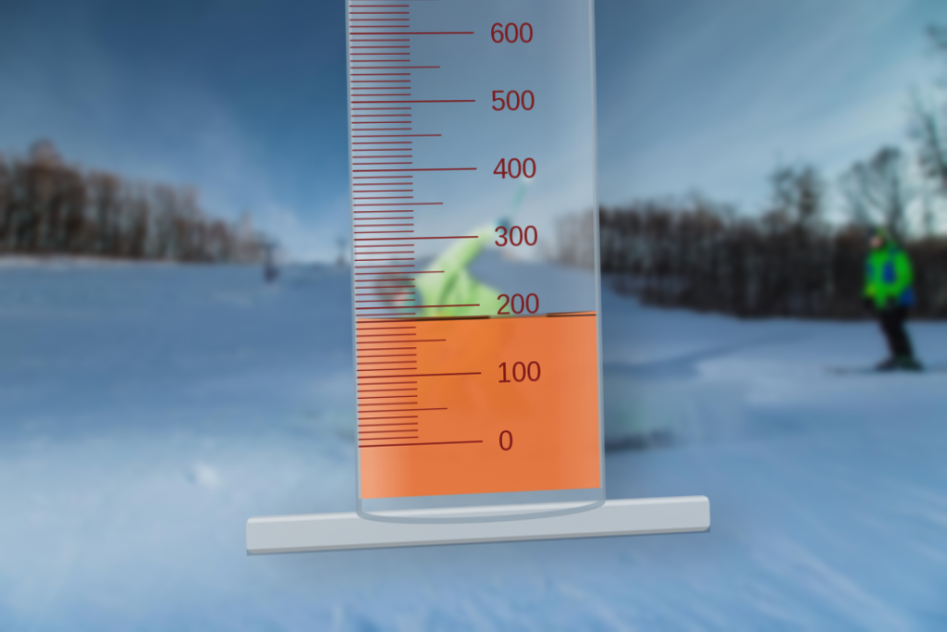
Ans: 180
